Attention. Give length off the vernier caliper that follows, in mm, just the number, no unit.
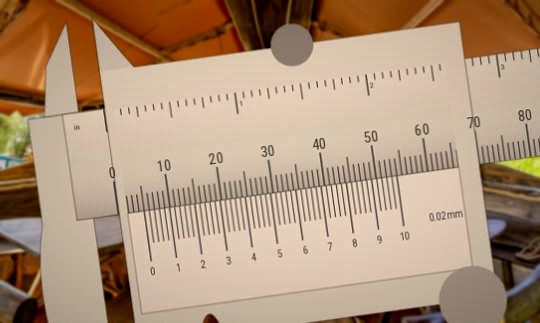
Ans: 5.0
